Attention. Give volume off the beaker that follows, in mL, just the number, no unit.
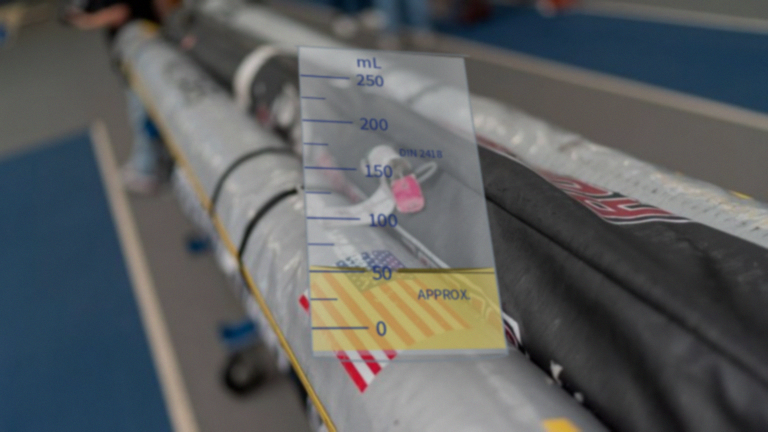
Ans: 50
